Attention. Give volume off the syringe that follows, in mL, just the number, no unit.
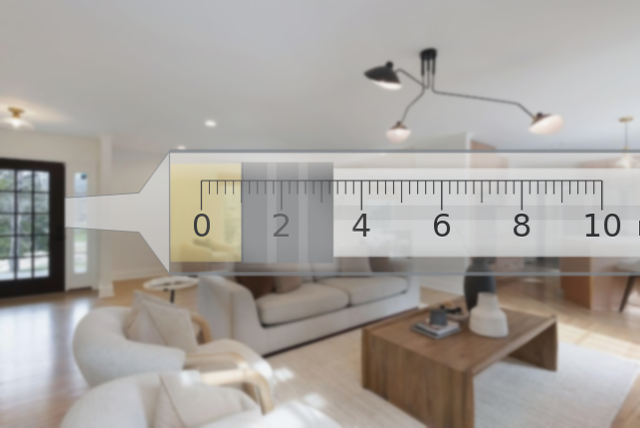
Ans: 1
